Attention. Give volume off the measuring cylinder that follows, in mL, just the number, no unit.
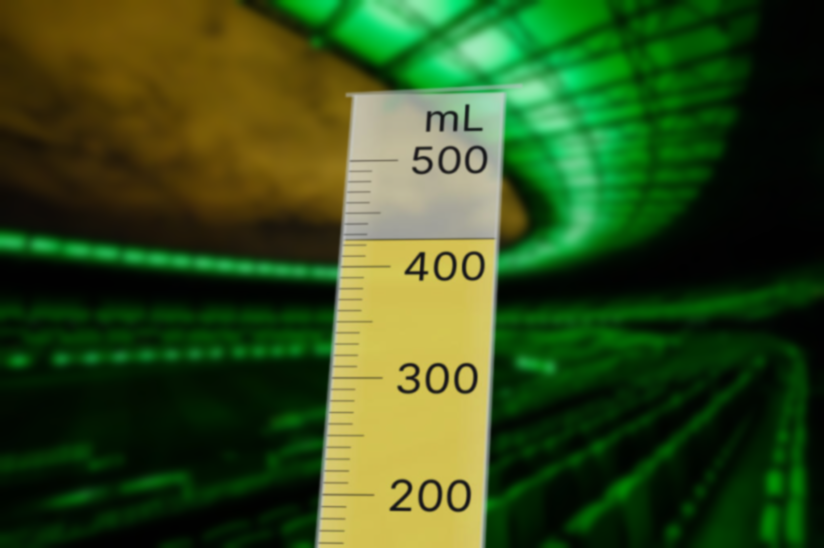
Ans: 425
